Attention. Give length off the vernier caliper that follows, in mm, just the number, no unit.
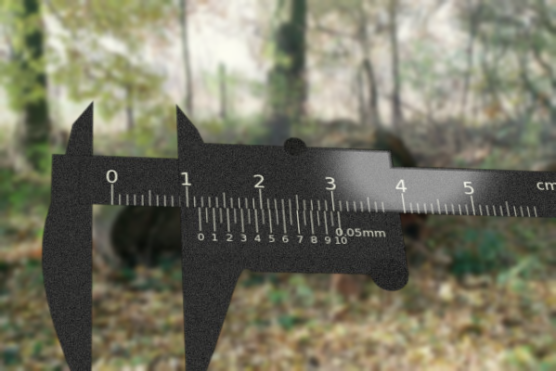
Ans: 11.6
